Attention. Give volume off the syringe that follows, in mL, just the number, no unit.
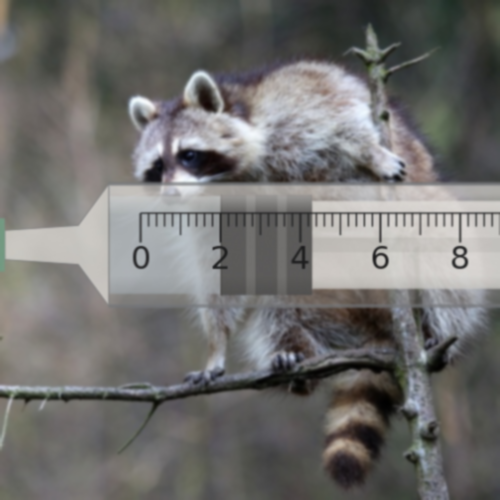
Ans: 2
